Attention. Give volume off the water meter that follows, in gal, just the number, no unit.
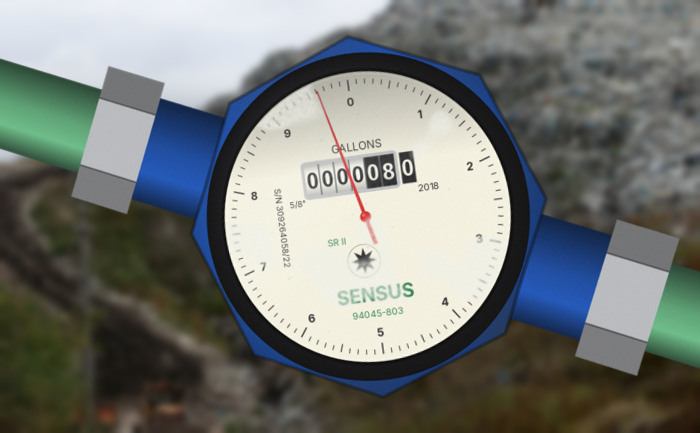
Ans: 79.6
